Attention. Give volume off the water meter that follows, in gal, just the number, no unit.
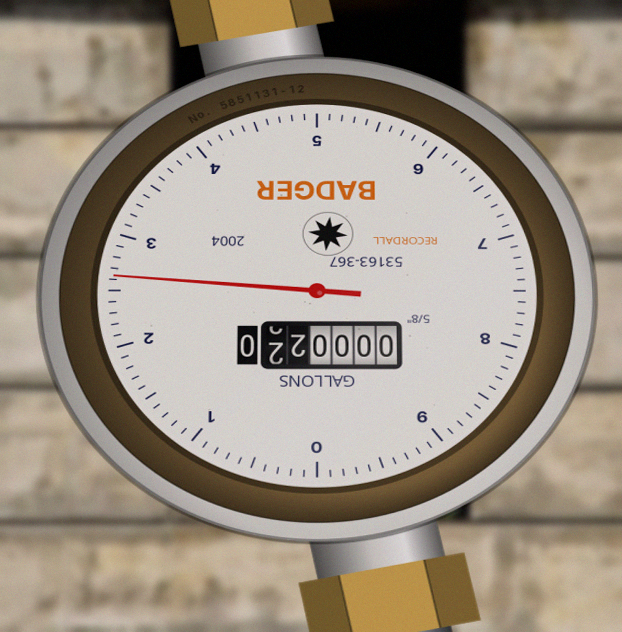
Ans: 222.6
